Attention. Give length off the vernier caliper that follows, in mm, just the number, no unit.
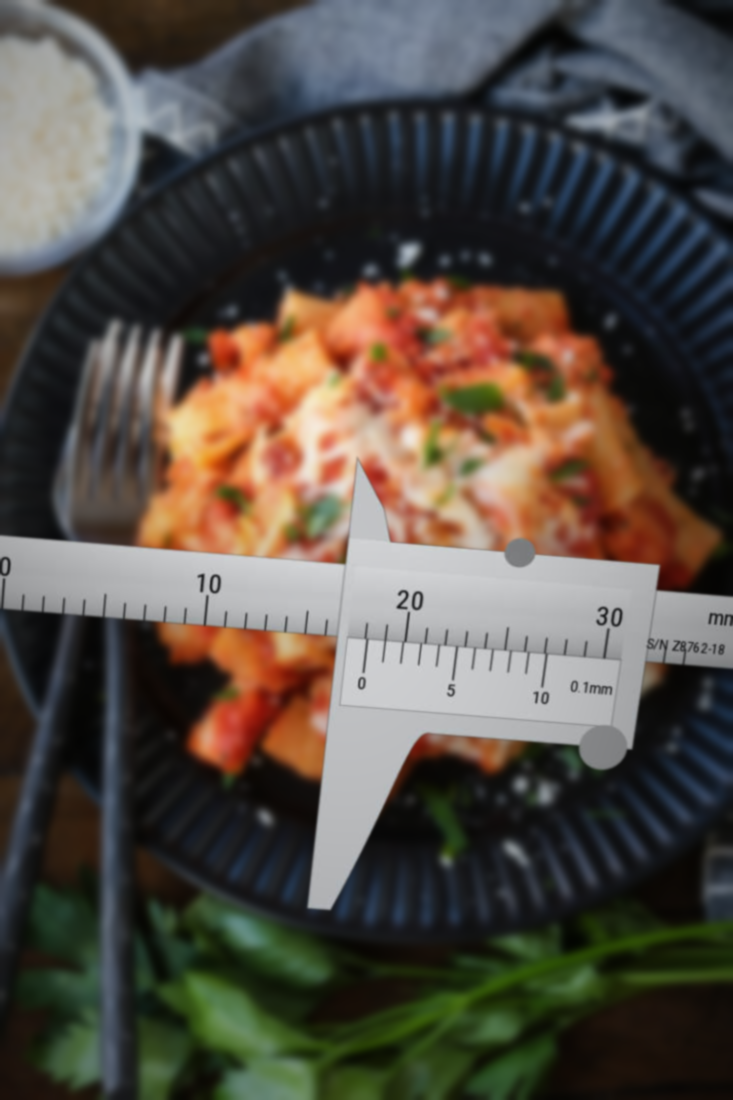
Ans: 18.1
